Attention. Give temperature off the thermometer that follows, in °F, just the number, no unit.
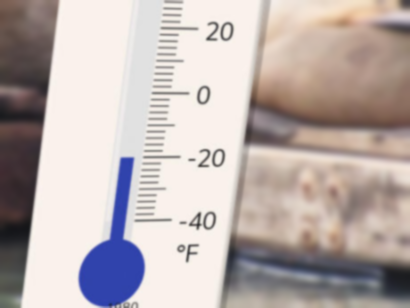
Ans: -20
